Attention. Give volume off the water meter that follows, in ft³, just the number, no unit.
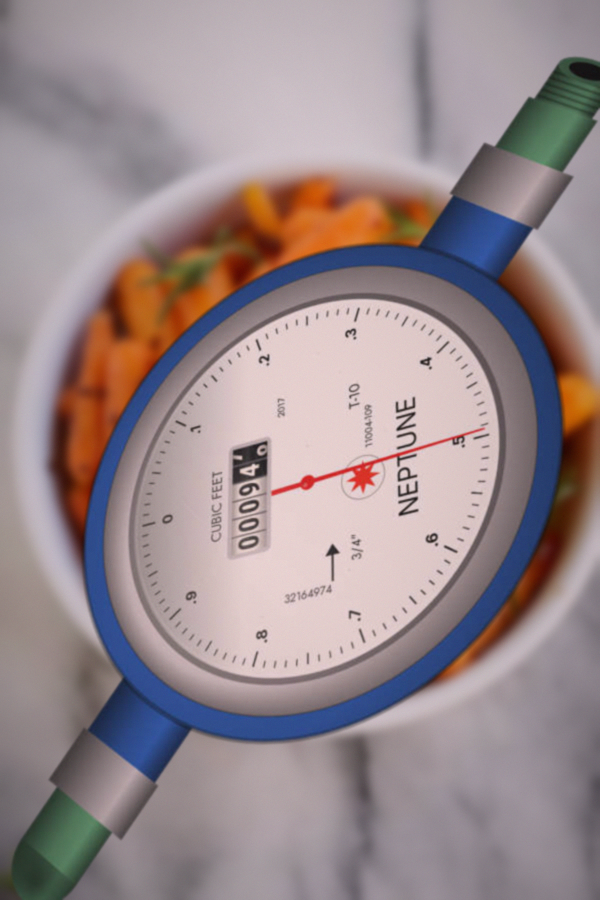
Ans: 947.49
